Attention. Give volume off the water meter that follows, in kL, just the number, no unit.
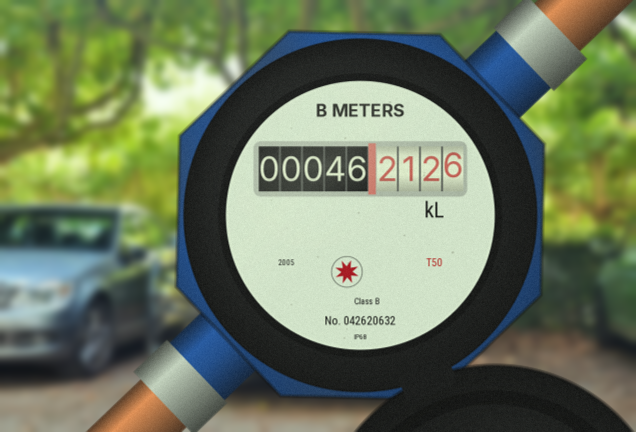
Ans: 46.2126
